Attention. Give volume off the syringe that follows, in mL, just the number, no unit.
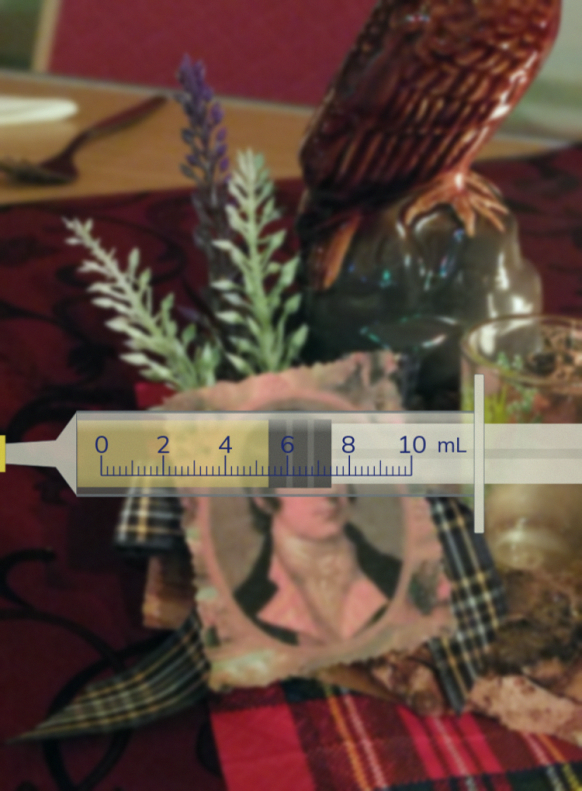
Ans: 5.4
